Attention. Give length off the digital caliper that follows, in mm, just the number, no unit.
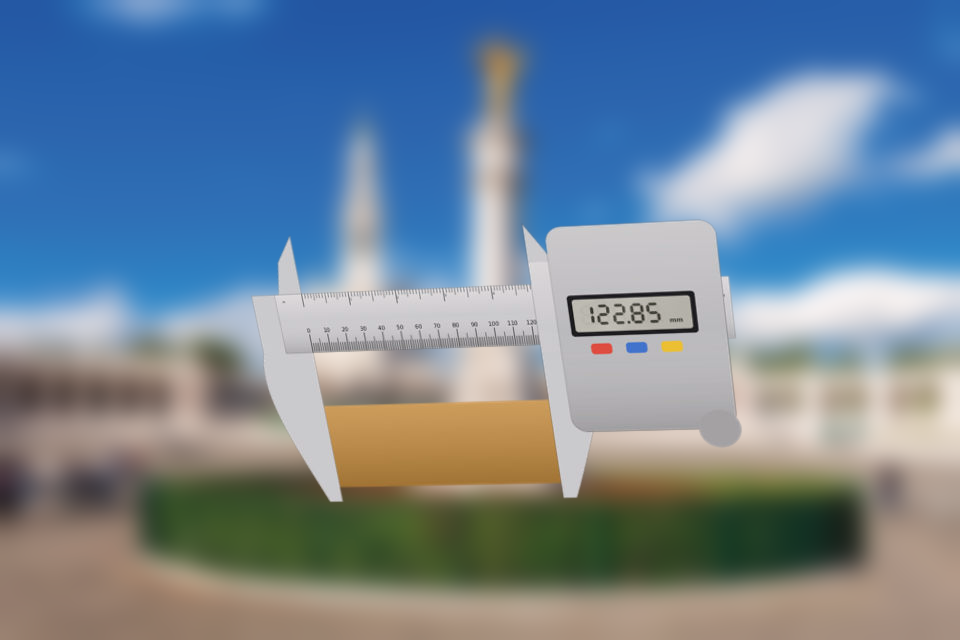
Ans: 122.85
